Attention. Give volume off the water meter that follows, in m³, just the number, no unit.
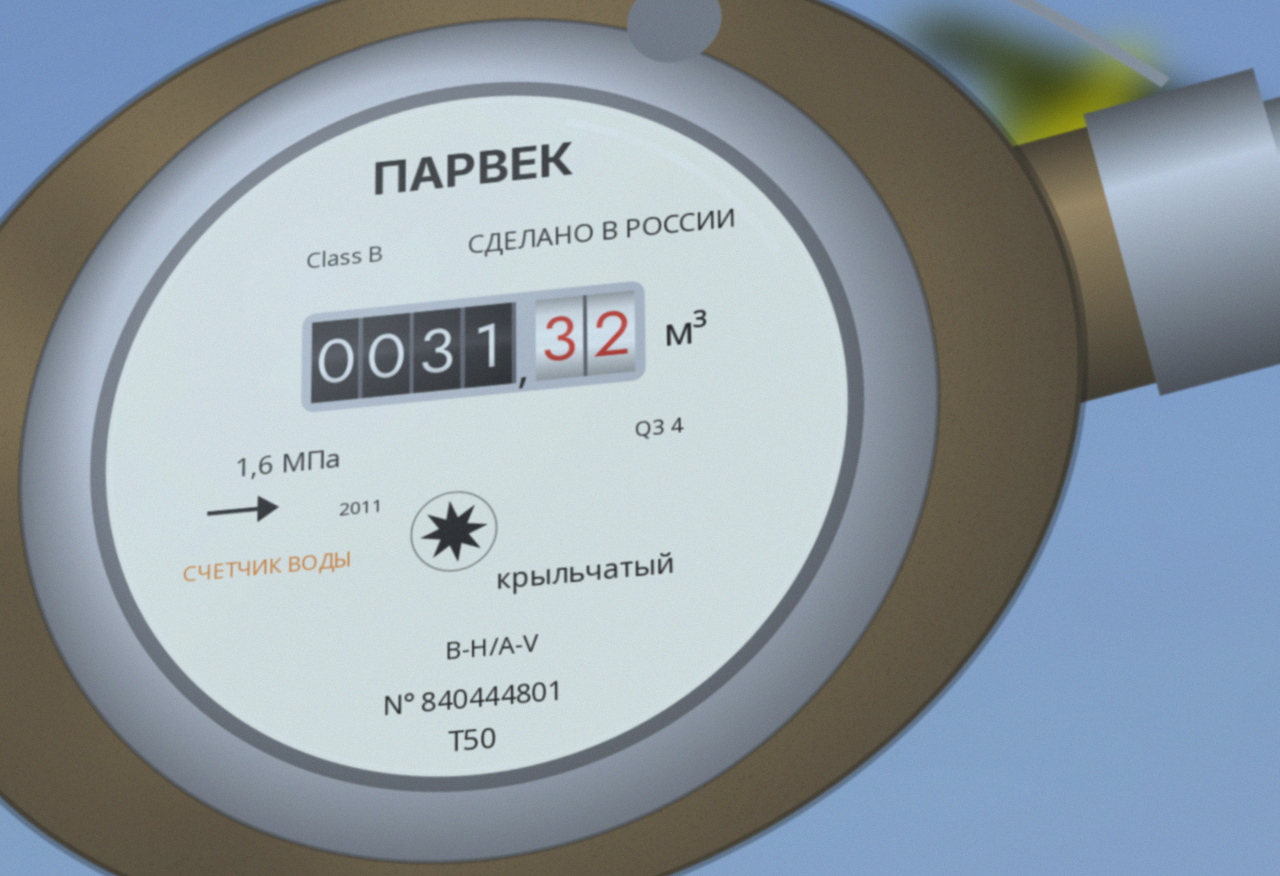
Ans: 31.32
